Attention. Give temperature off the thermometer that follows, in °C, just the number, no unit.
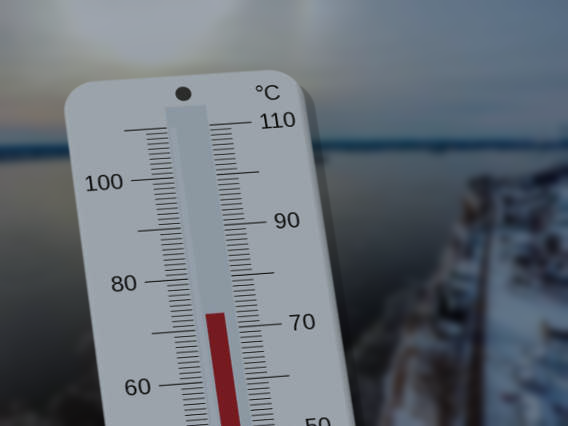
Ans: 73
